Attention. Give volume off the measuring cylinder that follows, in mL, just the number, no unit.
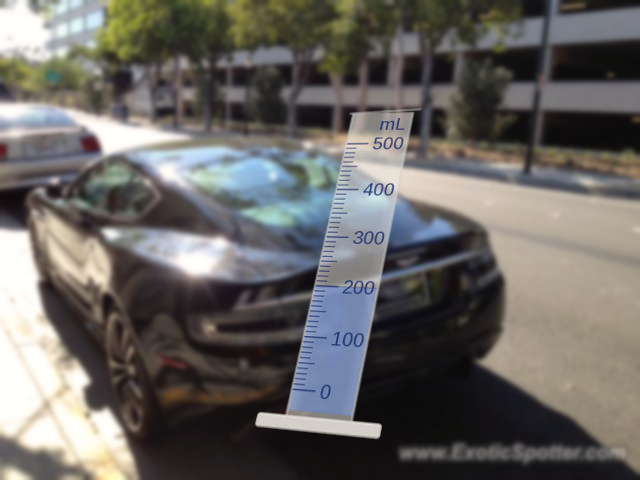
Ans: 200
